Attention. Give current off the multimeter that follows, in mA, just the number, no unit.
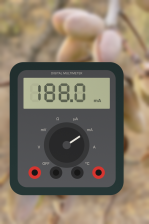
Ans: 188.0
